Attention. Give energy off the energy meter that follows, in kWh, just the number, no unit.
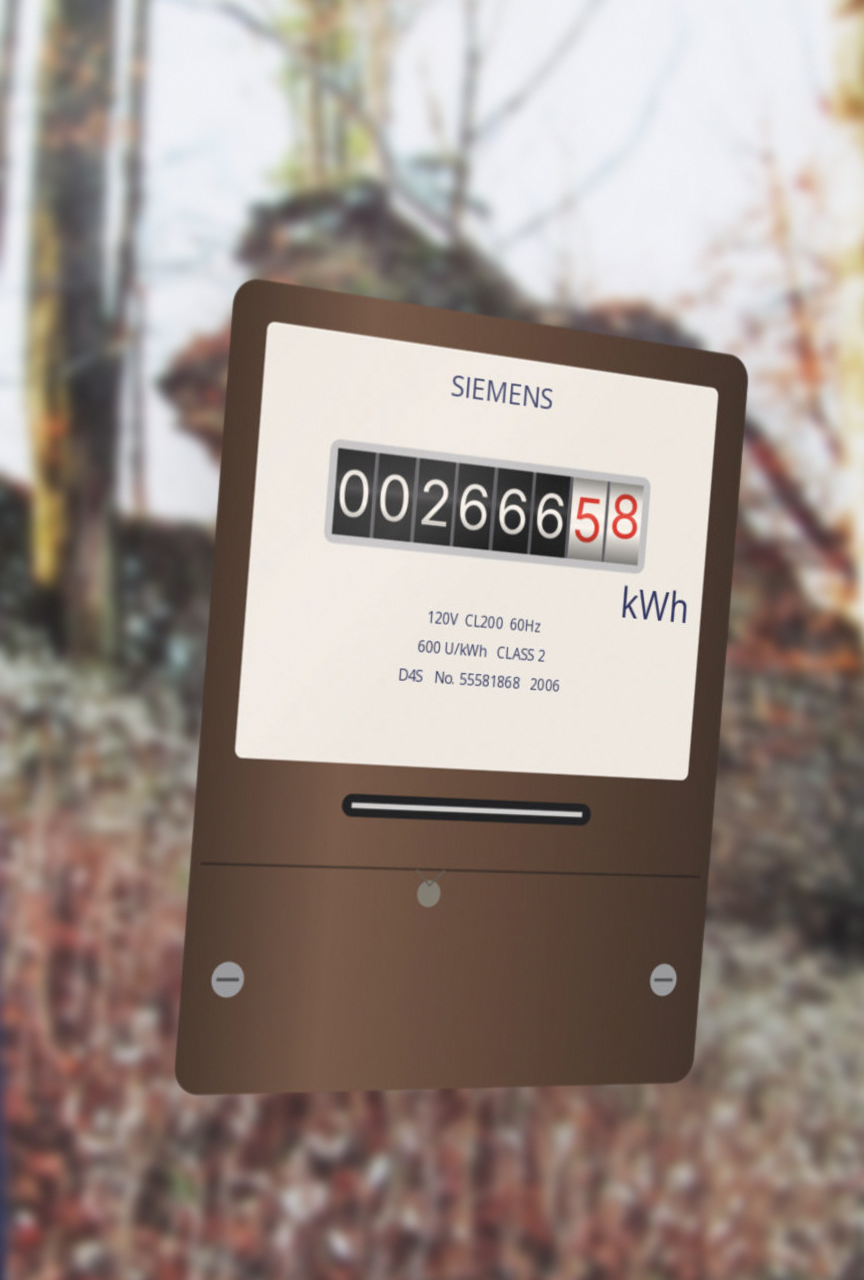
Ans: 2666.58
